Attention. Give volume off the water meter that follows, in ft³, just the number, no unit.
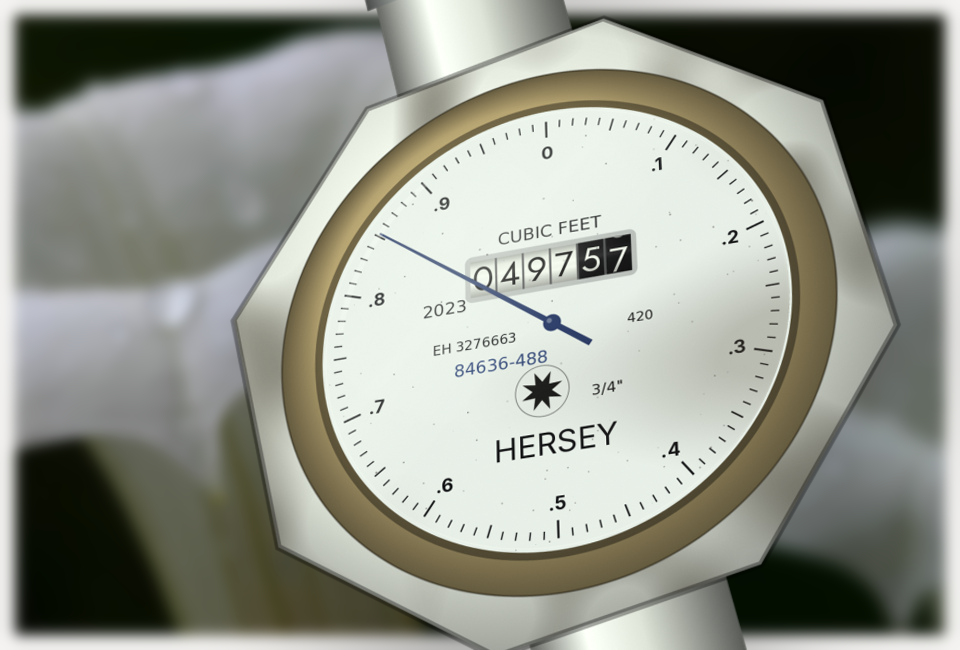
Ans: 49756.85
